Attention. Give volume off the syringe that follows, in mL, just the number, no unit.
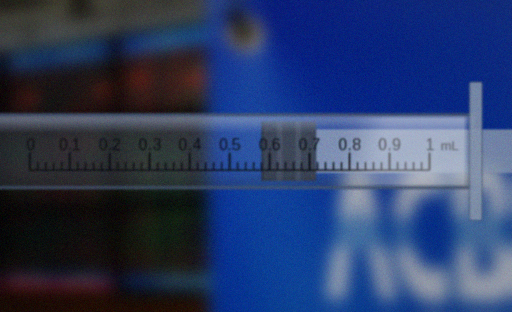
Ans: 0.58
